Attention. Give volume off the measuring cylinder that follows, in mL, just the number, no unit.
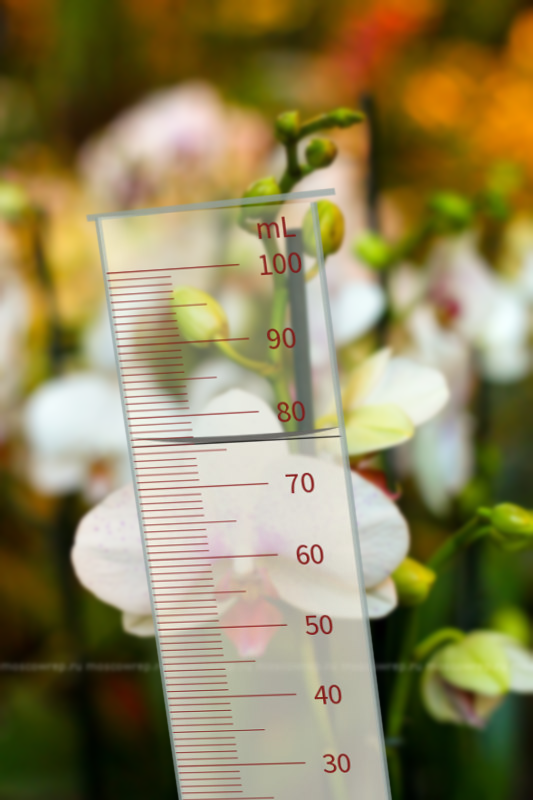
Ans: 76
